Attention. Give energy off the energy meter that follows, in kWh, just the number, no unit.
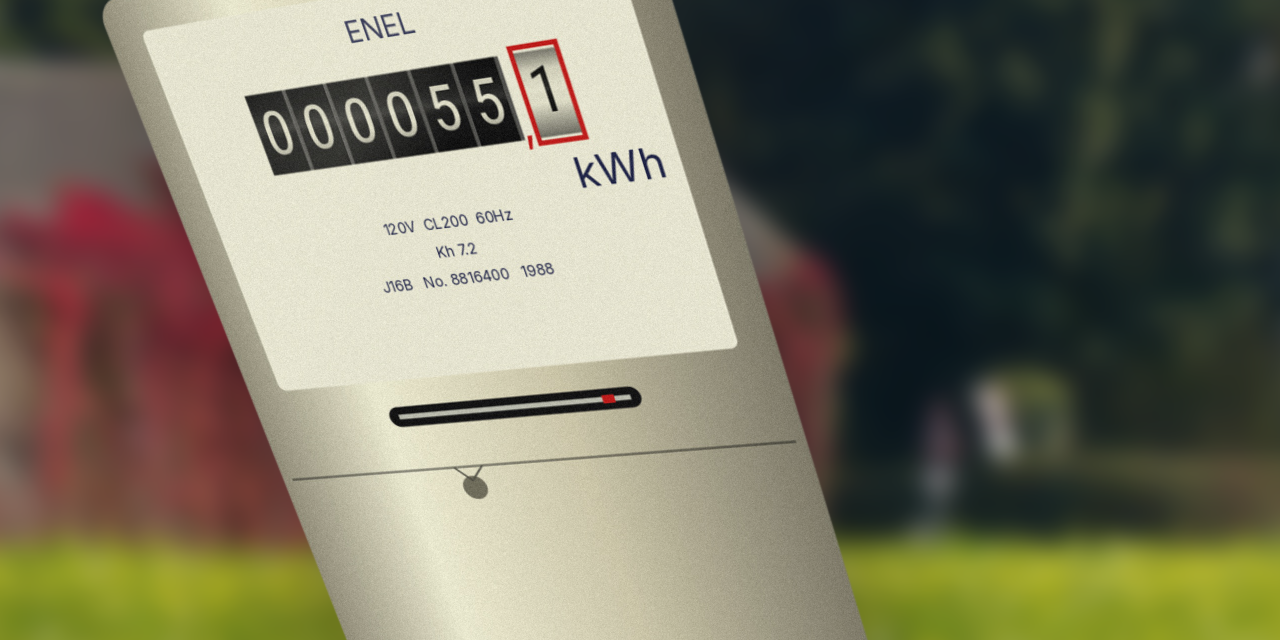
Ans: 55.1
